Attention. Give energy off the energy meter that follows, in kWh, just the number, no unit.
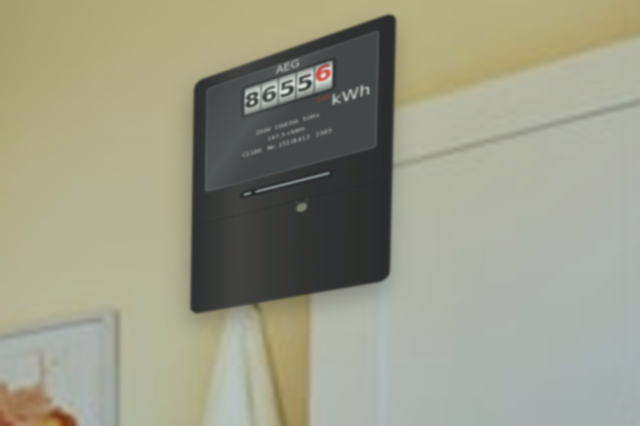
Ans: 8655.6
